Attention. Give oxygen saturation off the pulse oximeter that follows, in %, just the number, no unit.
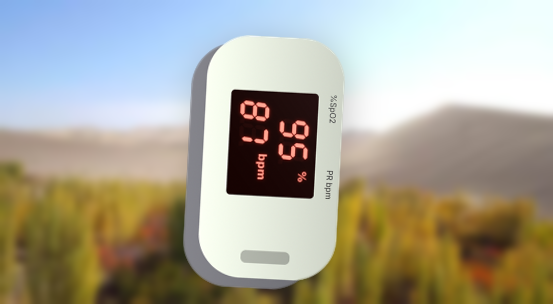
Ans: 95
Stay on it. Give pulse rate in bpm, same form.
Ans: 87
